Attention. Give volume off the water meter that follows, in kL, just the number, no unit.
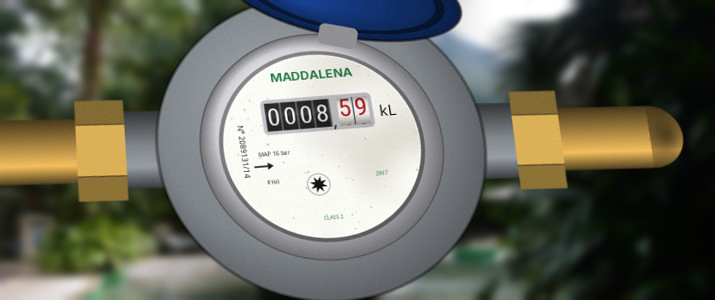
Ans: 8.59
